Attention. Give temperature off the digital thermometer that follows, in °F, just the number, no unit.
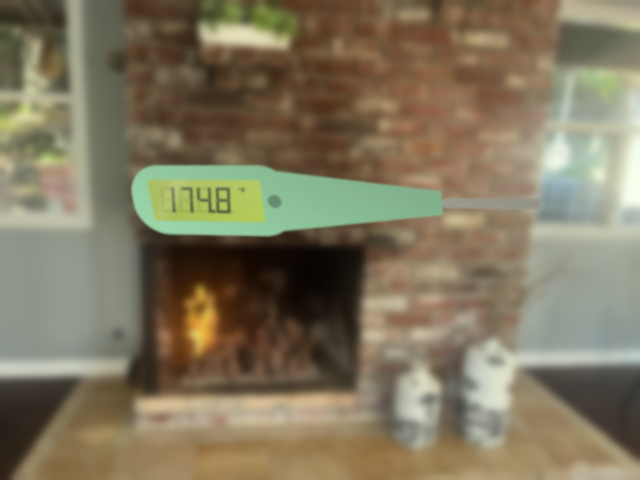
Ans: 174.8
